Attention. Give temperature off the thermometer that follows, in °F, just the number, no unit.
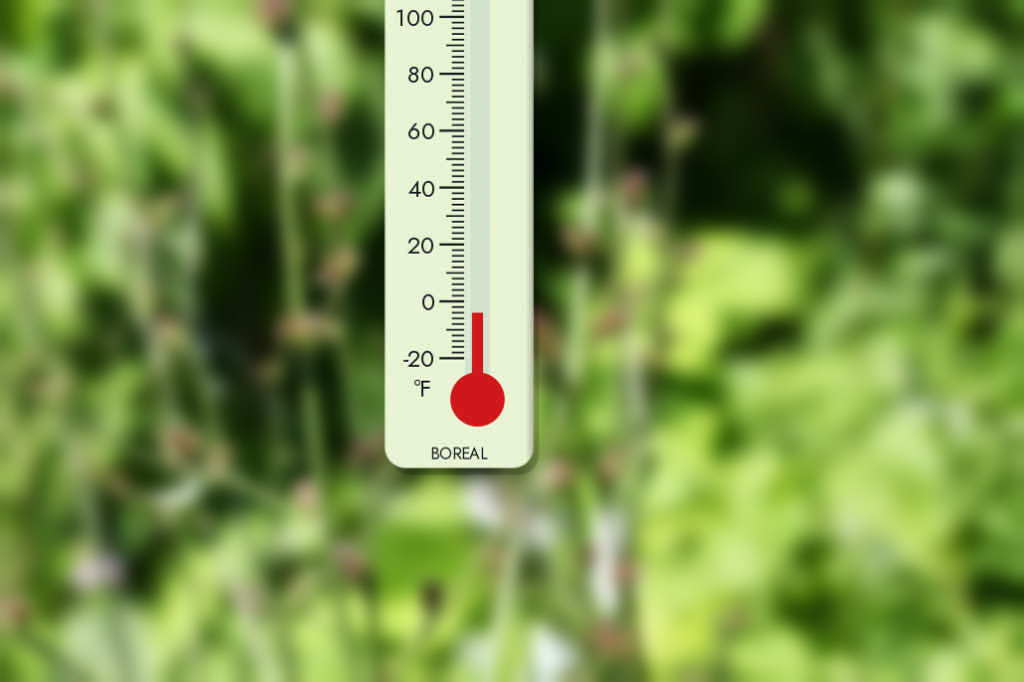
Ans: -4
